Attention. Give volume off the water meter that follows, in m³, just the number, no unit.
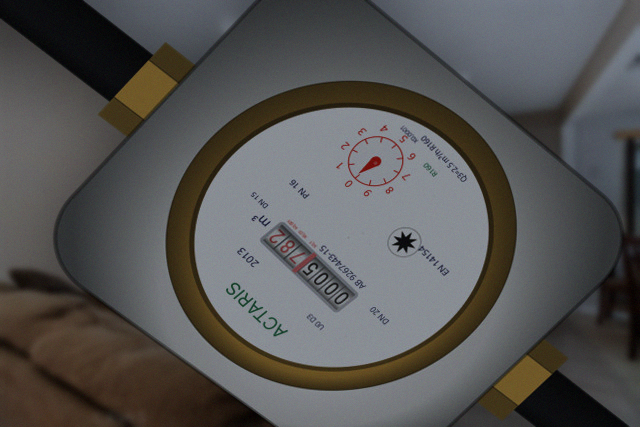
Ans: 5.7820
